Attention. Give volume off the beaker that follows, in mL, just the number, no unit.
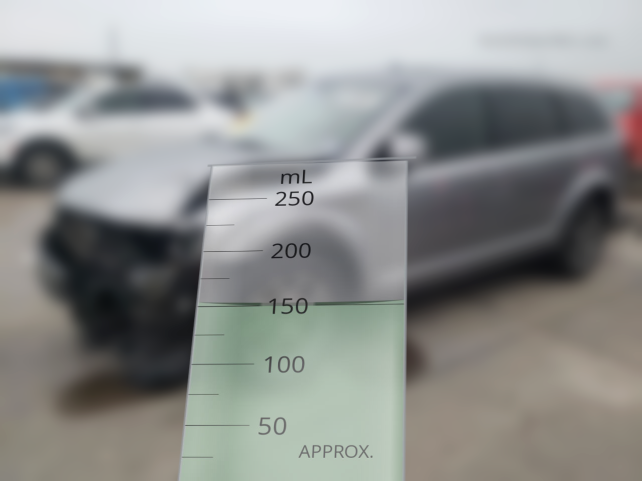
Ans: 150
